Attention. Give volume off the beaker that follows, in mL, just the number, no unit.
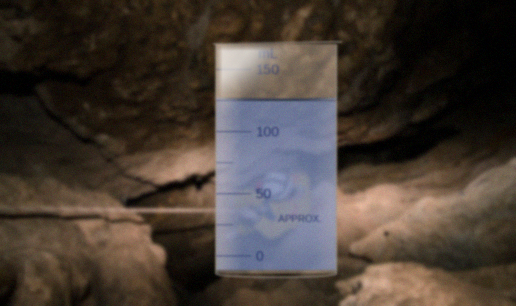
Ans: 125
